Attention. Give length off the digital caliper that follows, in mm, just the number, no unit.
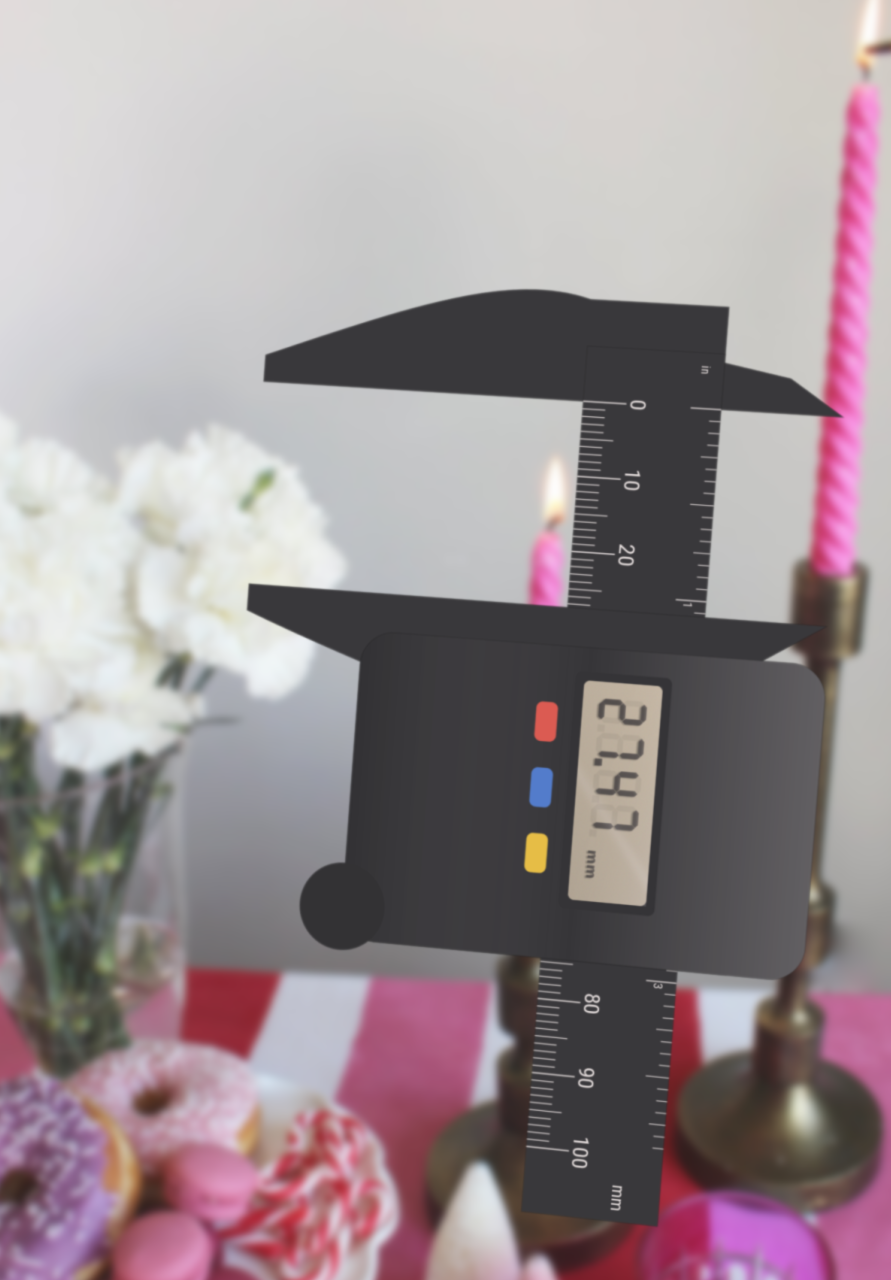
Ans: 27.47
